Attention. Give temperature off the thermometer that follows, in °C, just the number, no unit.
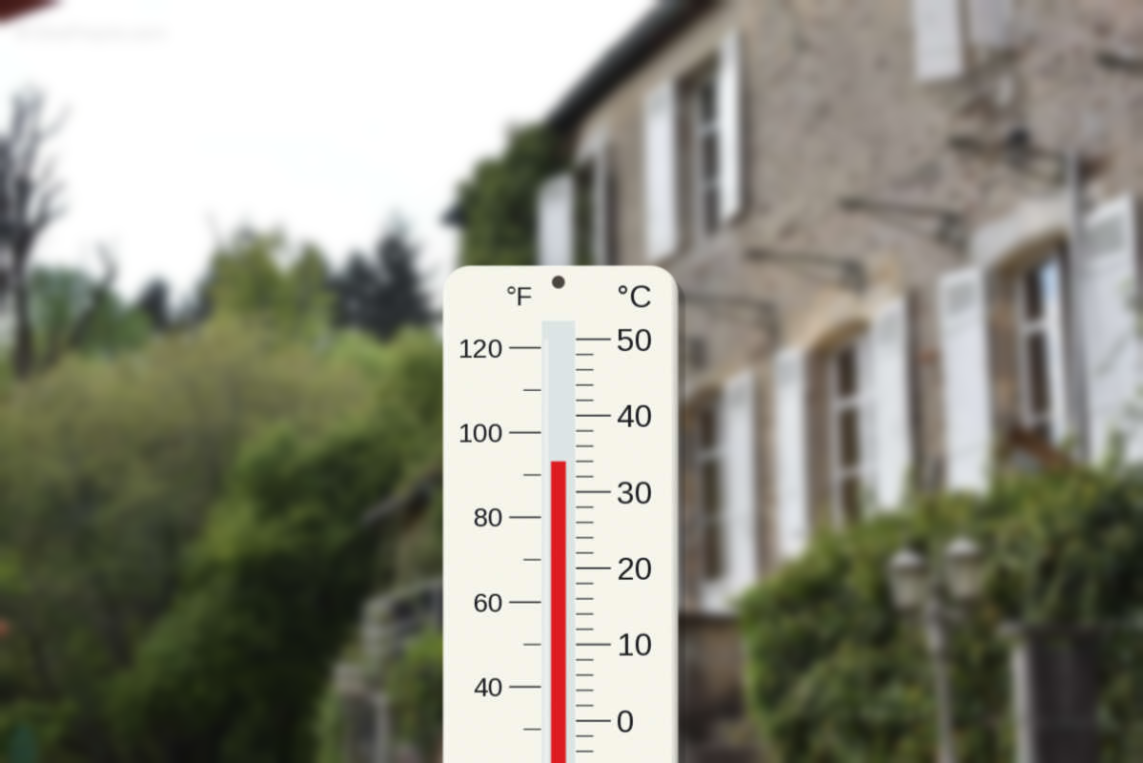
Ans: 34
